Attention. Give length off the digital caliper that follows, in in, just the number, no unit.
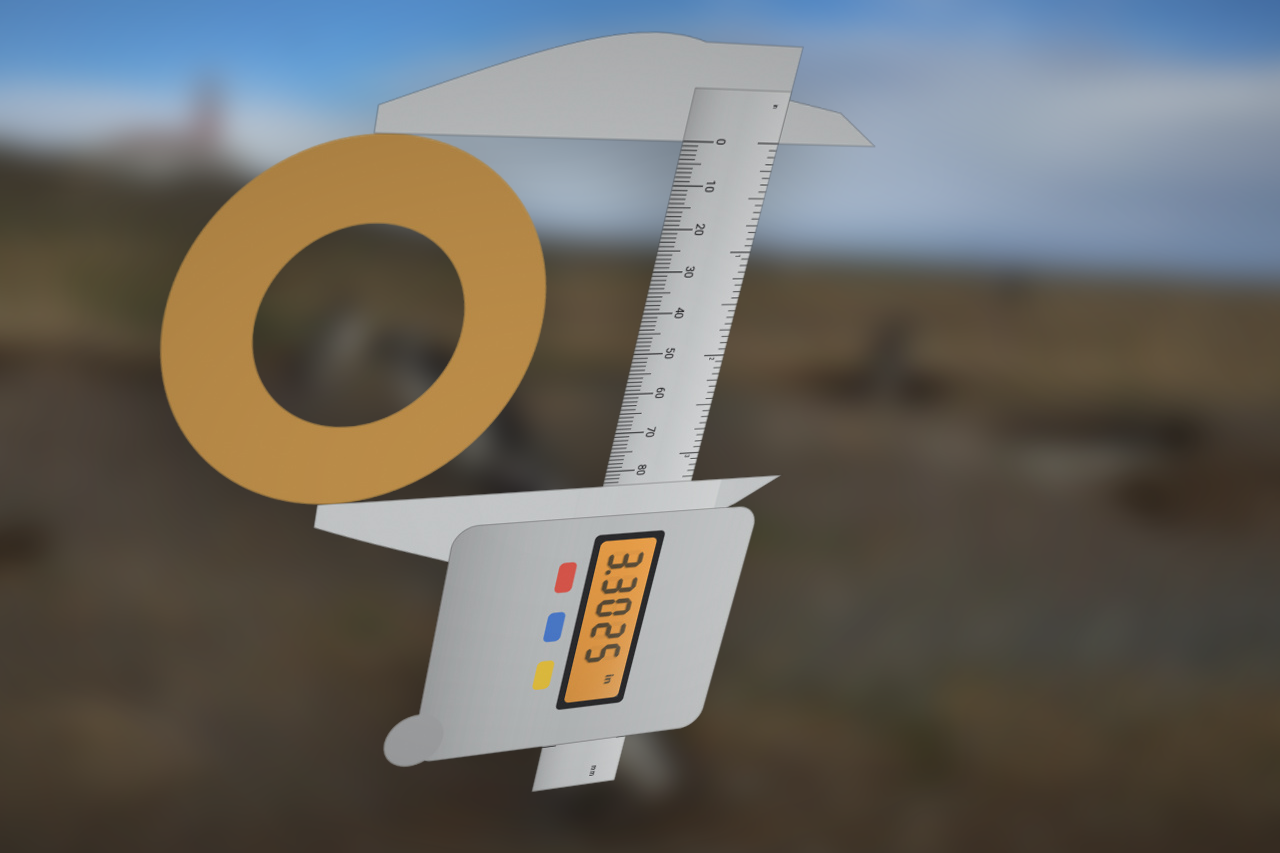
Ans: 3.3025
